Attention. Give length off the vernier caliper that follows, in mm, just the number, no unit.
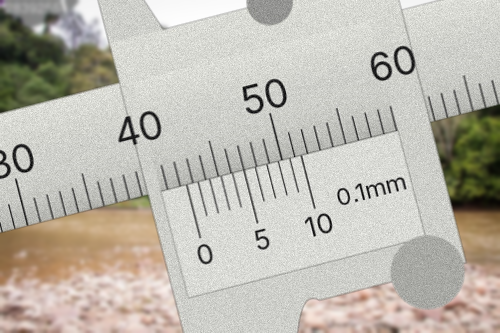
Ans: 42.5
